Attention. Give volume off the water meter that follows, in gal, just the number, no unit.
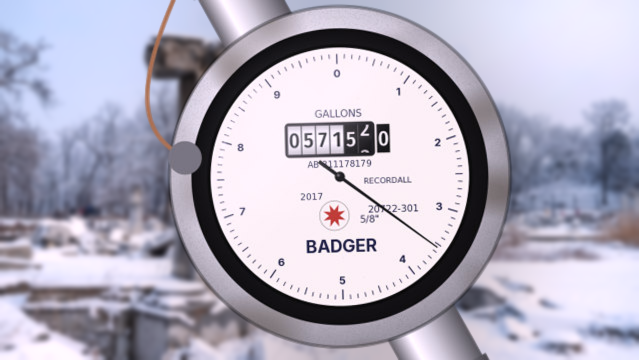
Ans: 571523.5
